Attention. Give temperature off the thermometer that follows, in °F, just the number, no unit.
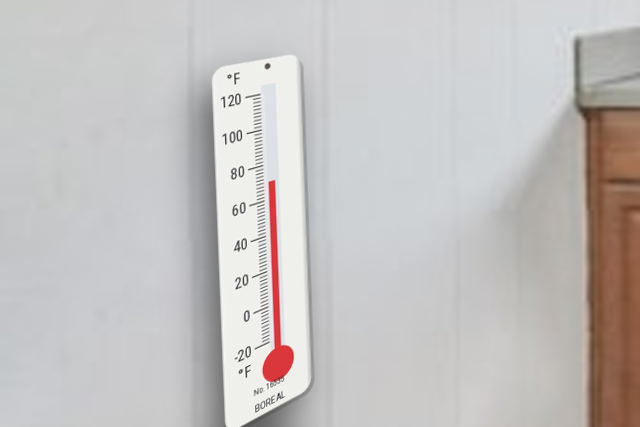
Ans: 70
